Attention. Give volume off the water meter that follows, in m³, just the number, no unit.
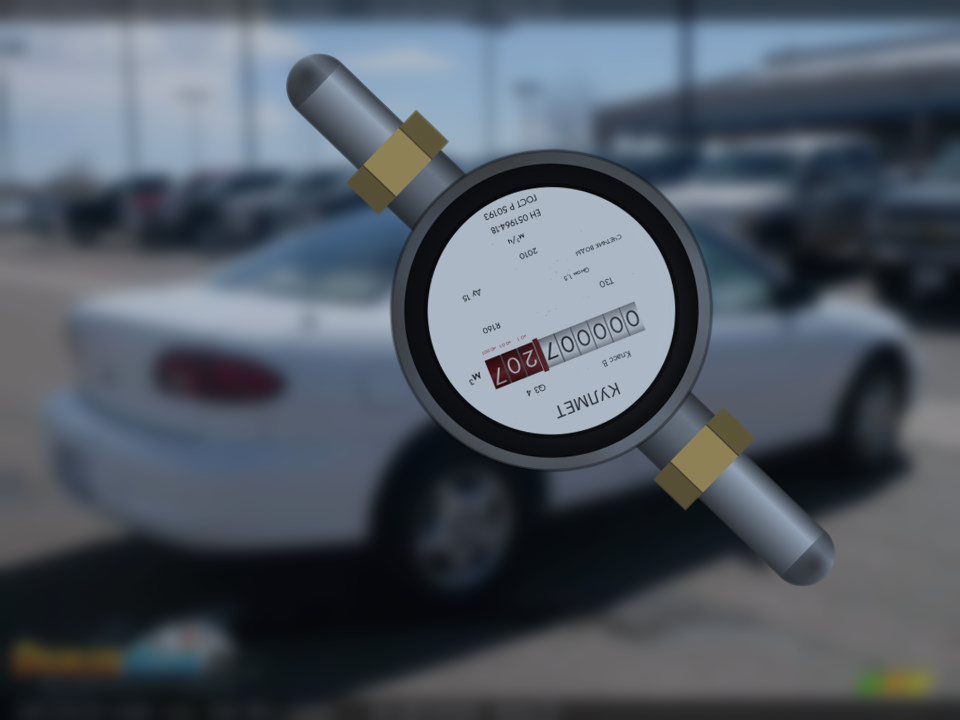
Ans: 7.207
